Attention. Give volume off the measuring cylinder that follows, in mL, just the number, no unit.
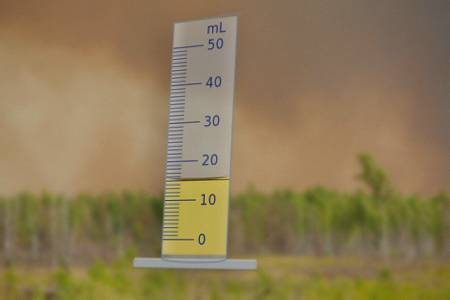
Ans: 15
